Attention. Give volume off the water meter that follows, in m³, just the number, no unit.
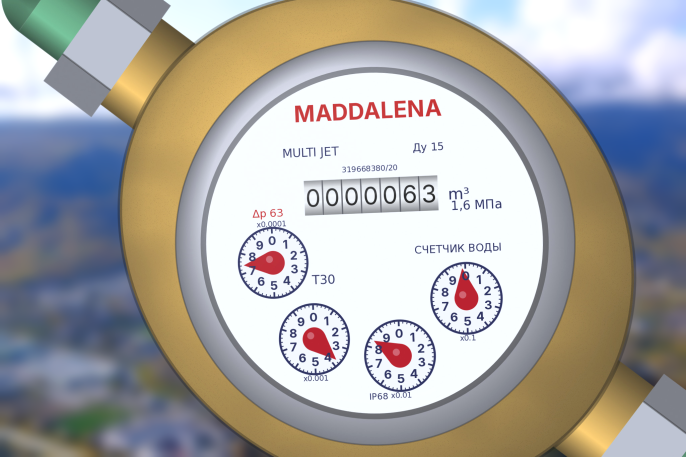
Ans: 62.9837
